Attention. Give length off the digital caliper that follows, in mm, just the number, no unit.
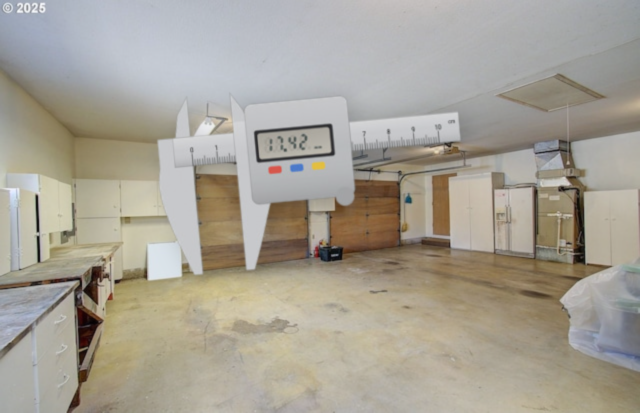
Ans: 17.42
